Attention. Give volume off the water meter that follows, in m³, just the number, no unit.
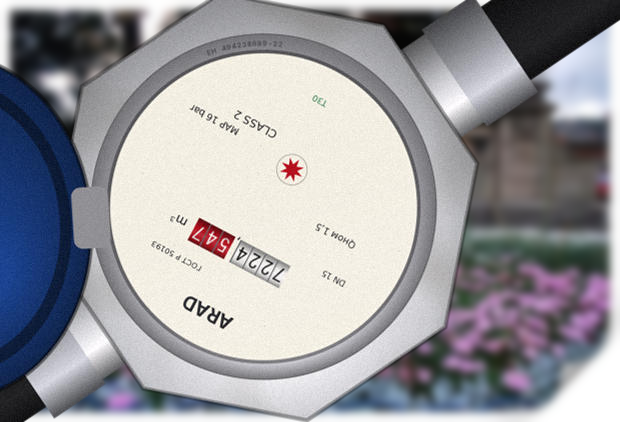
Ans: 7224.547
